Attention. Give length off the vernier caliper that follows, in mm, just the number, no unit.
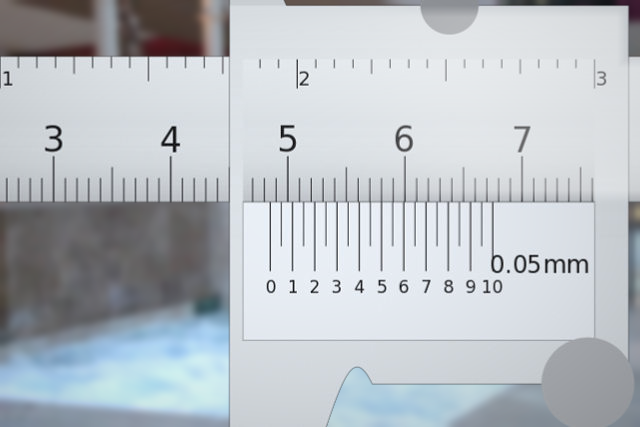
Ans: 48.5
